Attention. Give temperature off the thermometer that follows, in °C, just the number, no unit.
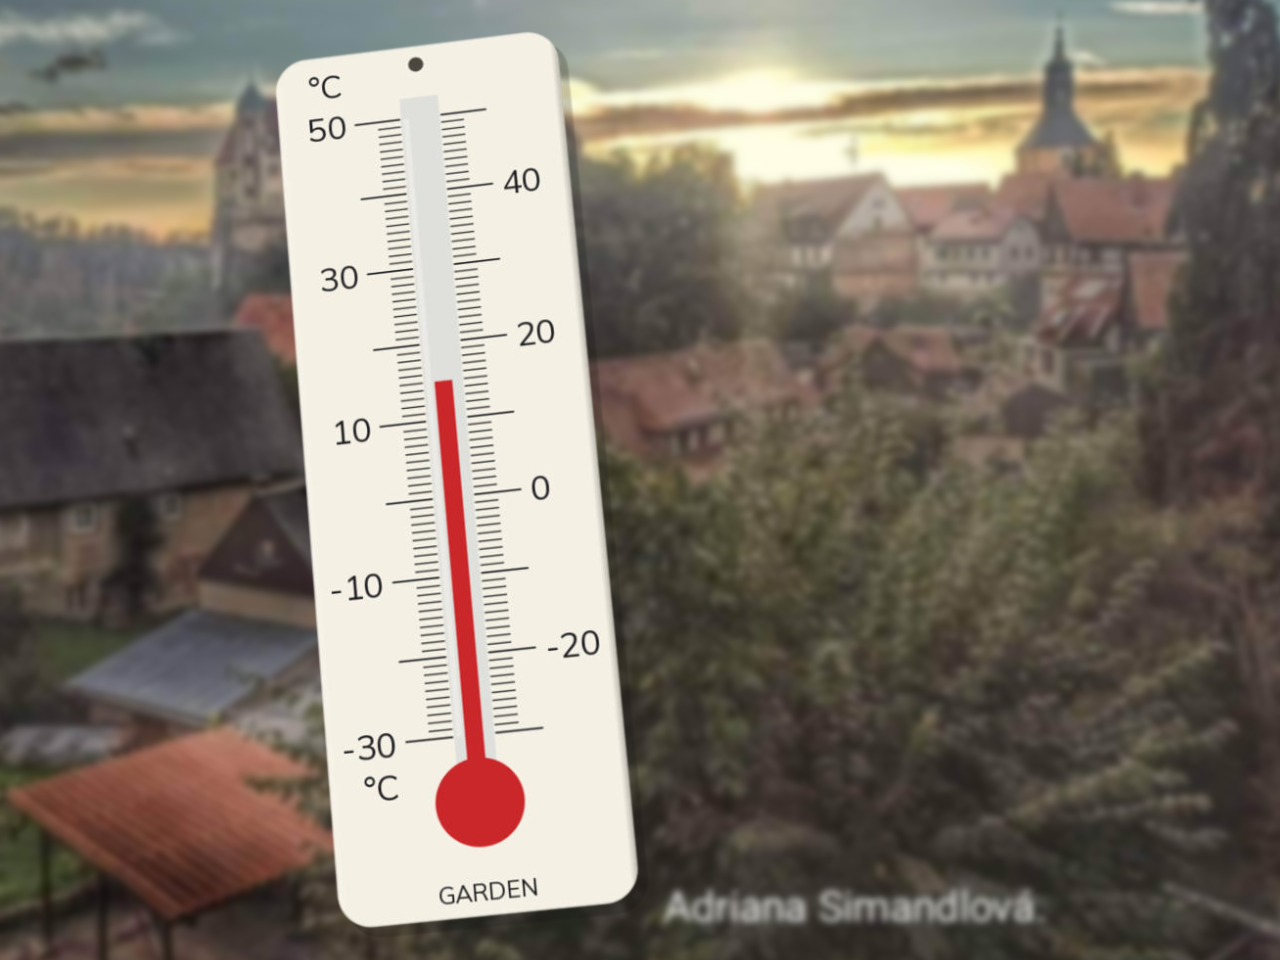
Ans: 15
